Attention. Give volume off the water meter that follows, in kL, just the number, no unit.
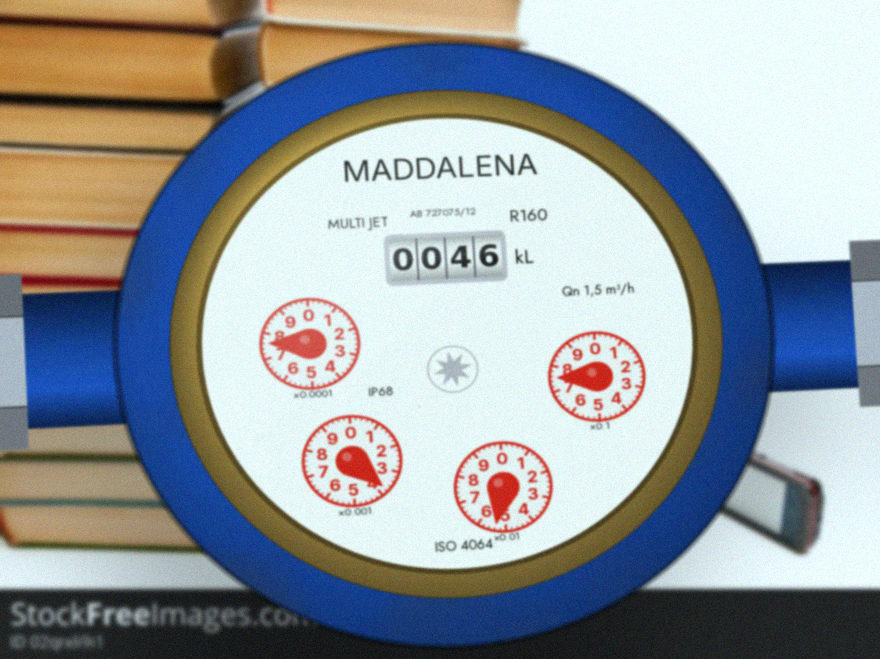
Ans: 46.7537
